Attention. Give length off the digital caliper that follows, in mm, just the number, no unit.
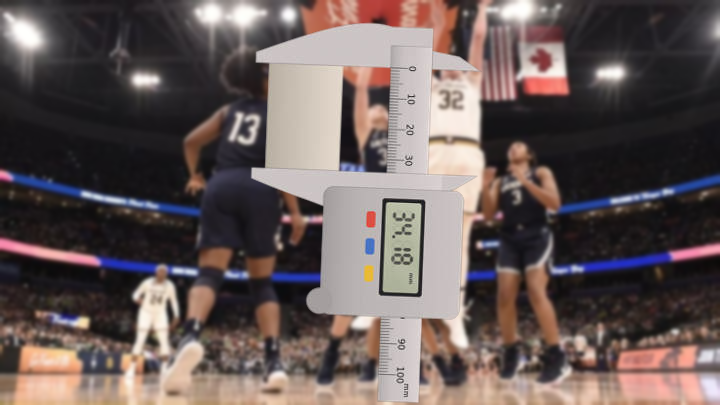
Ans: 34.18
